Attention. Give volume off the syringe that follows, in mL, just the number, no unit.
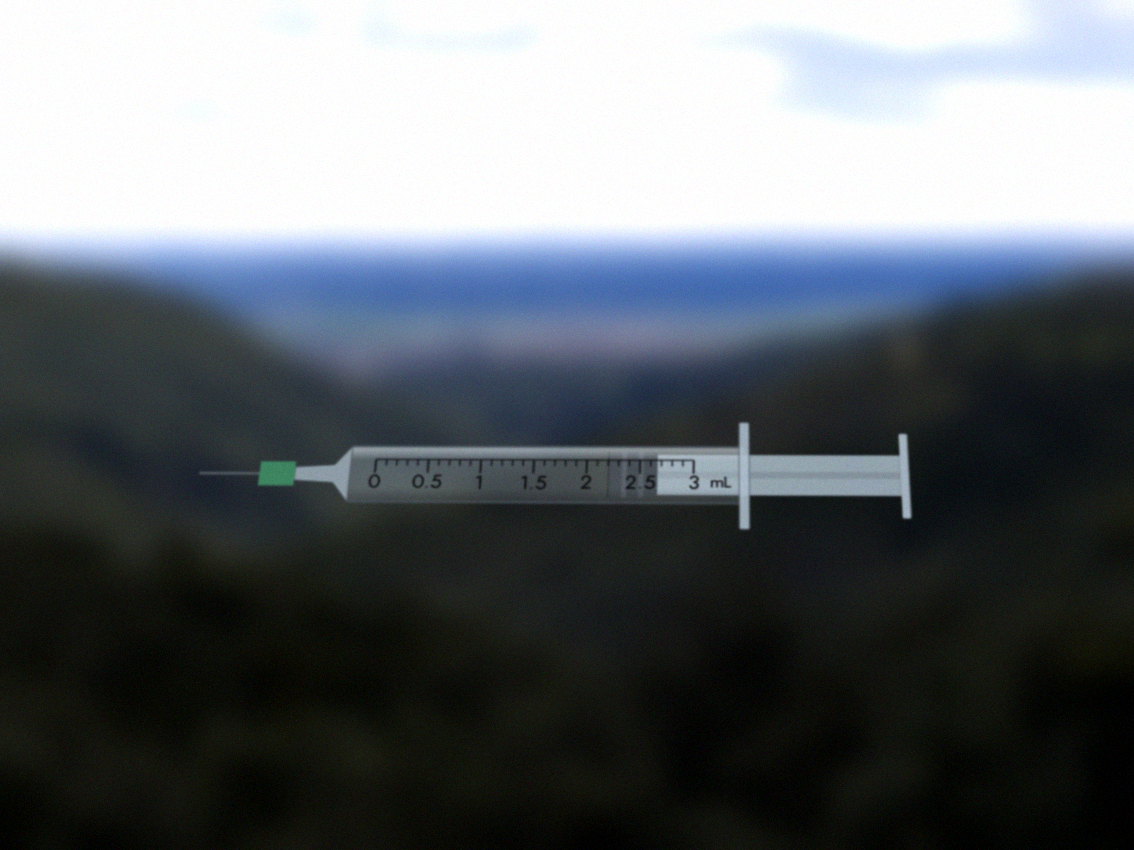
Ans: 2.2
